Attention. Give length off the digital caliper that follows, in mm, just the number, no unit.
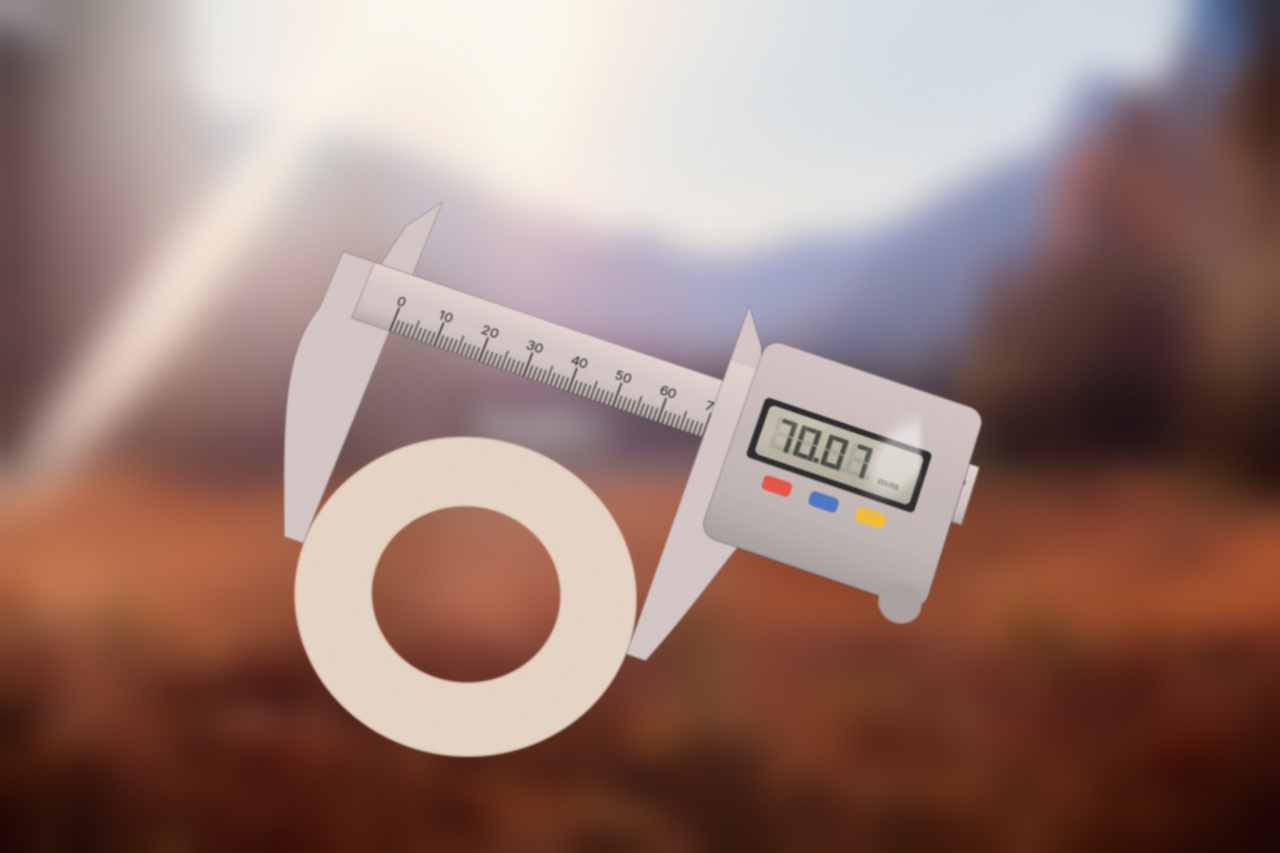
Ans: 70.07
